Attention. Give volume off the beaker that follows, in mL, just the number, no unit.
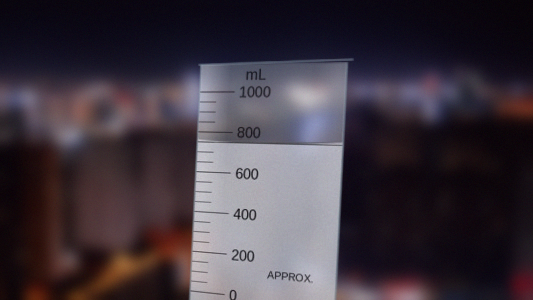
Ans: 750
